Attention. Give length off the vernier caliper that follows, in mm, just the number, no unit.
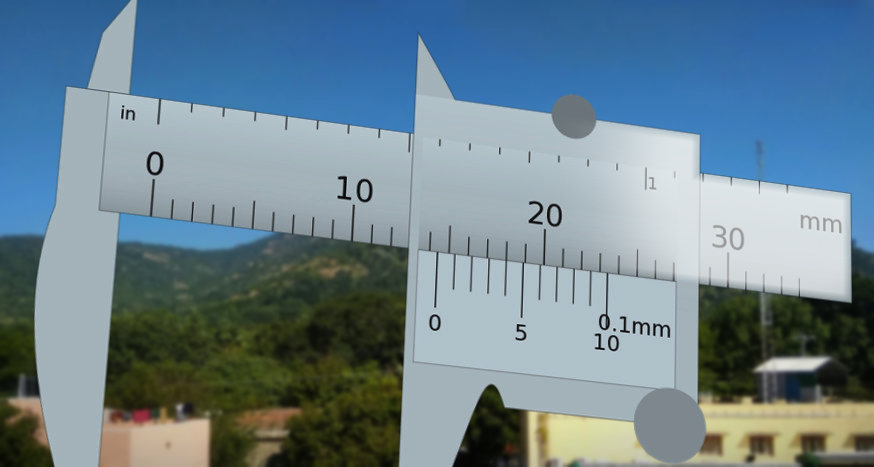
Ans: 14.4
